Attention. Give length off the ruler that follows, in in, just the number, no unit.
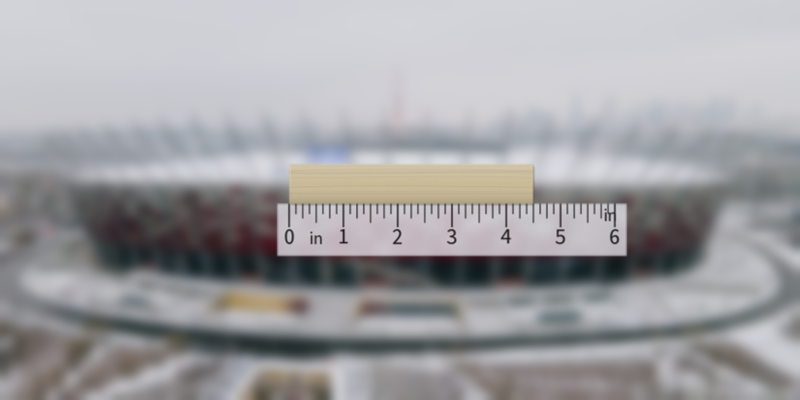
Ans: 4.5
